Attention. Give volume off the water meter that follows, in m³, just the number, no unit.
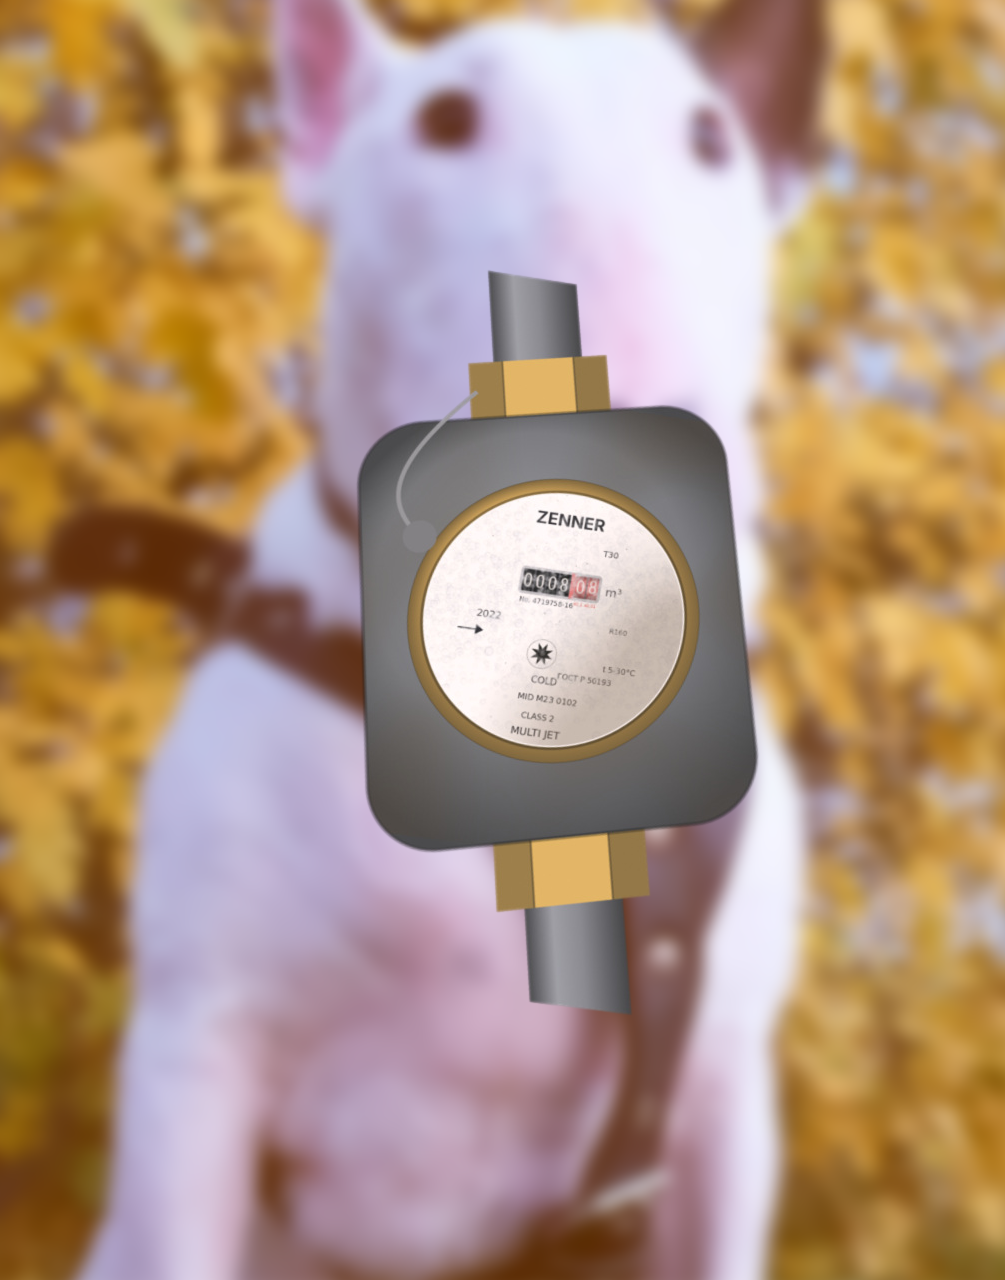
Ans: 8.08
